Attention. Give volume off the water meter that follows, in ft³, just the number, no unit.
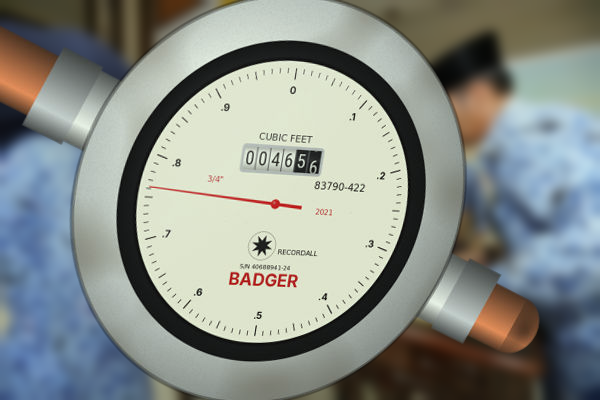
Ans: 4655.76
